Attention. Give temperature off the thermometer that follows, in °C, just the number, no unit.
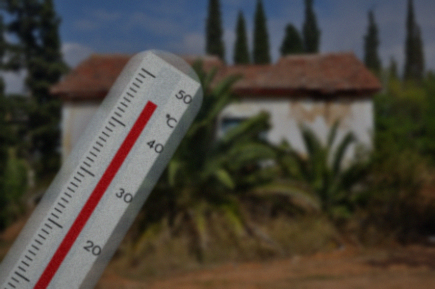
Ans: 46
